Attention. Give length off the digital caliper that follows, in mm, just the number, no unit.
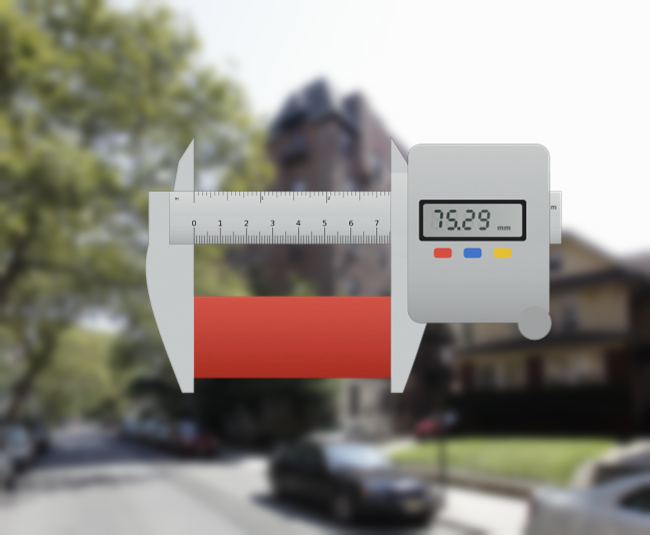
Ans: 75.29
